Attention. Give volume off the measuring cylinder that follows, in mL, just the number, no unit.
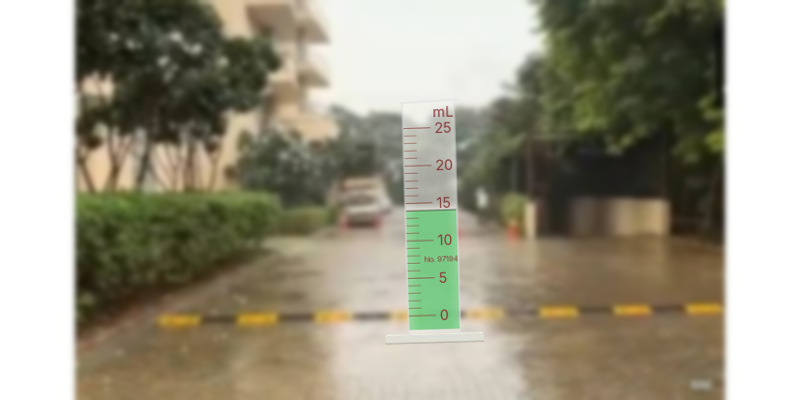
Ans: 14
